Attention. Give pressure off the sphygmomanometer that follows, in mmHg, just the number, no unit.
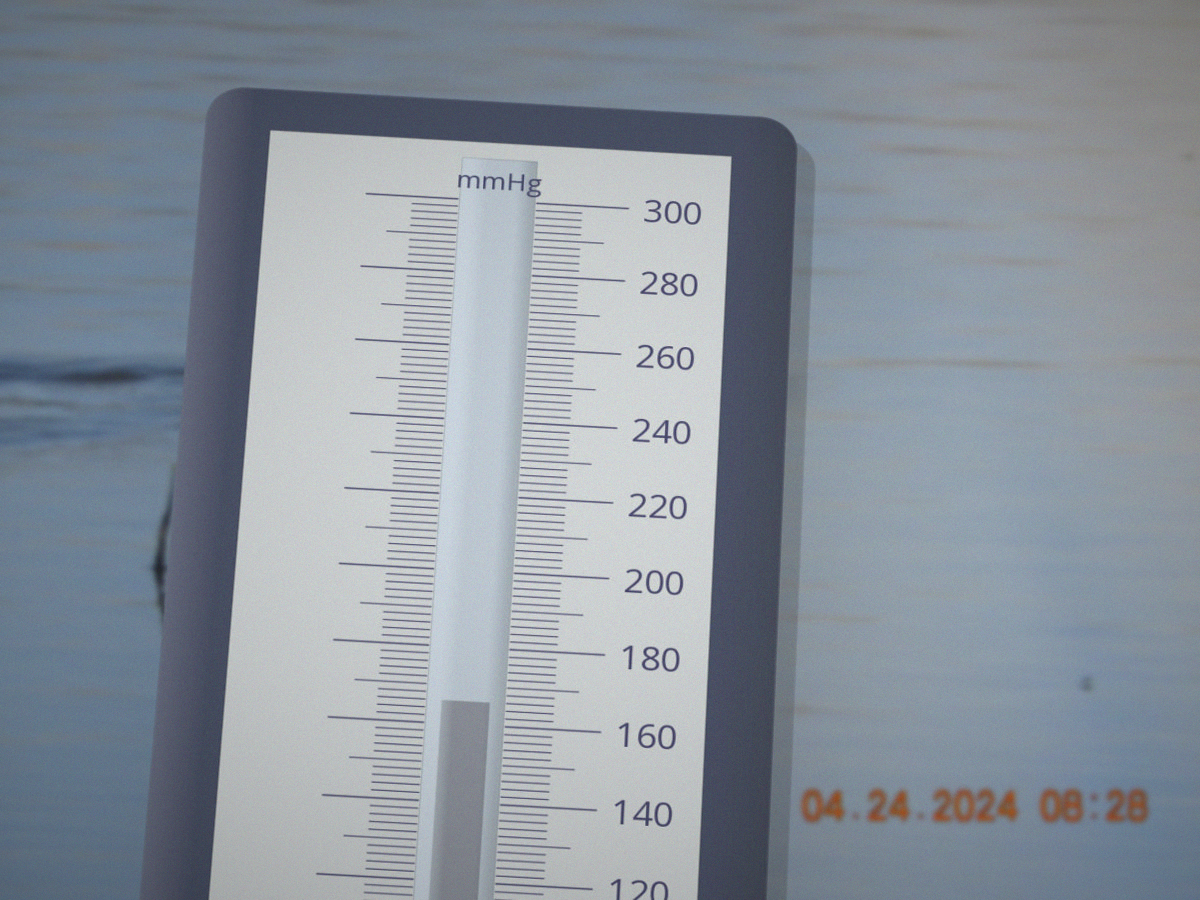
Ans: 166
